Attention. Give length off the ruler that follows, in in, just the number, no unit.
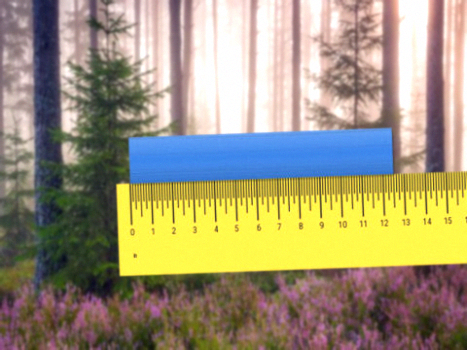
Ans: 12.5
